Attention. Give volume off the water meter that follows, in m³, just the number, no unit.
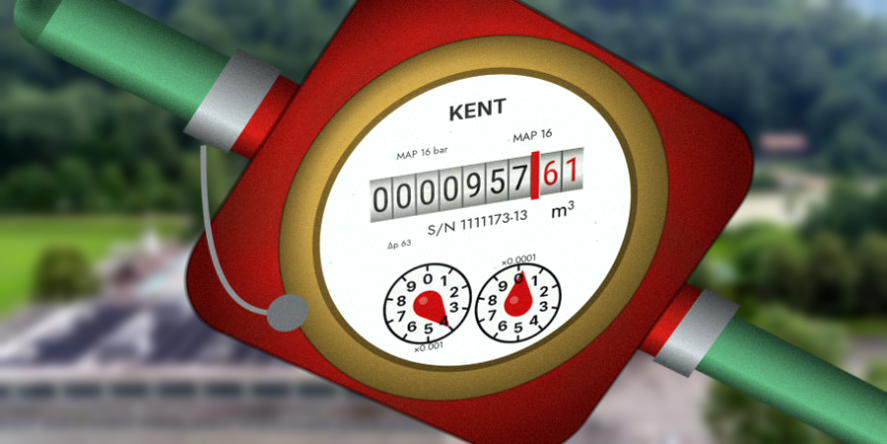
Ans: 957.6140
